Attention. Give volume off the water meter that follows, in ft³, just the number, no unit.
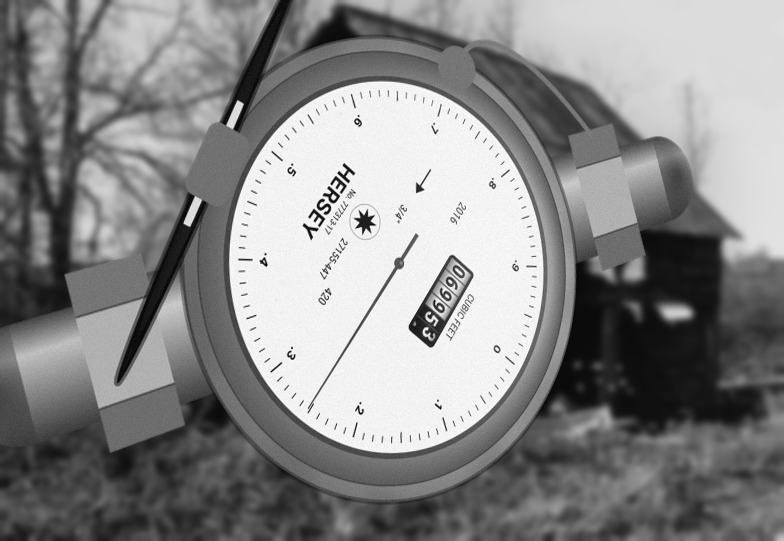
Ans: 69953.25
